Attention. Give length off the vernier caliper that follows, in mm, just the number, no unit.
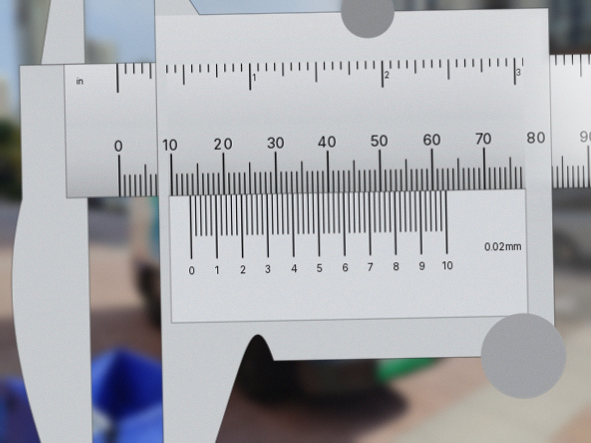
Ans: 13.5
